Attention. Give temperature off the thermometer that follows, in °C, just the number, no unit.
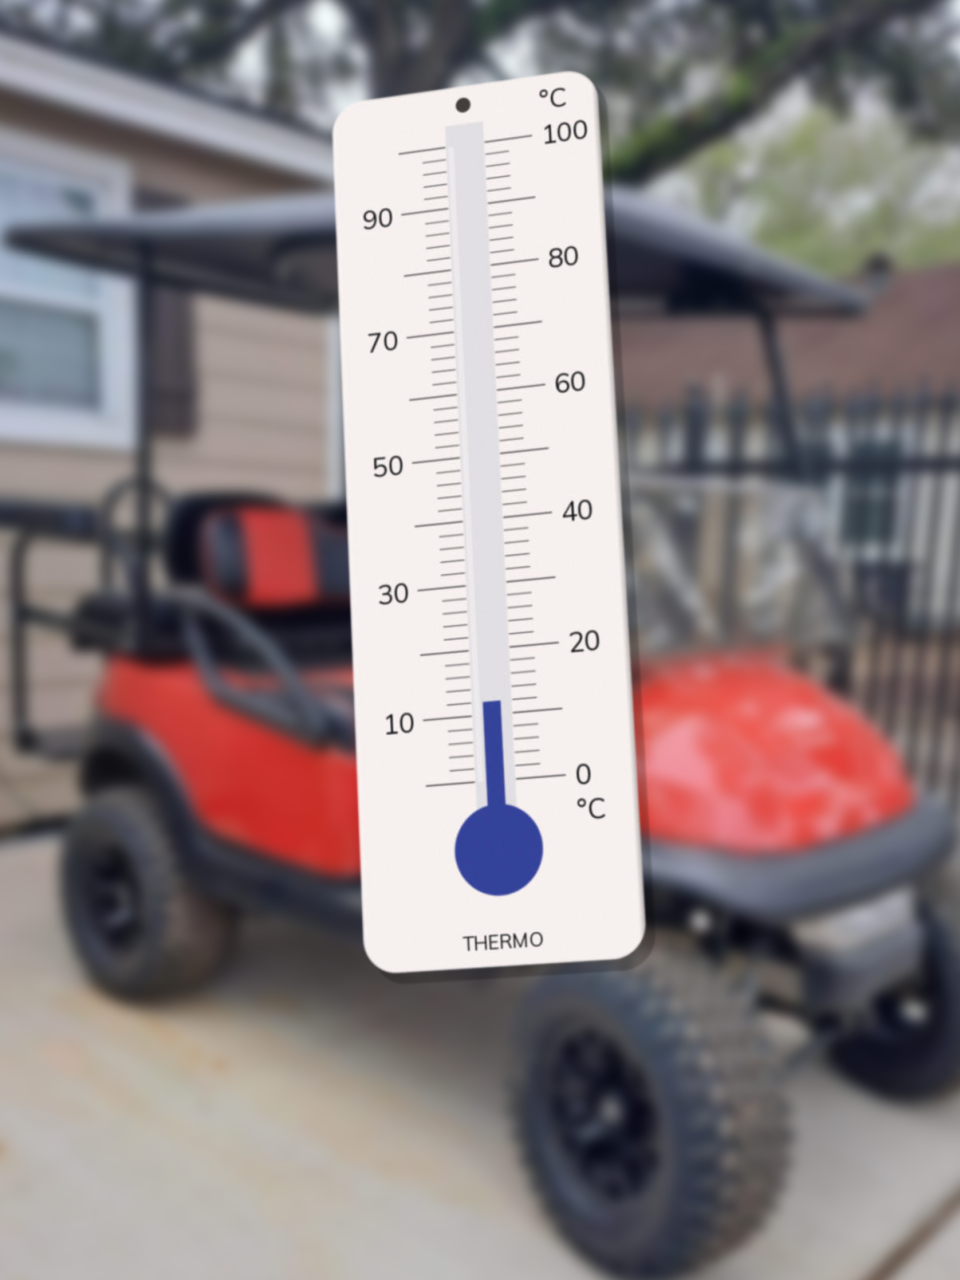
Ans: 12
